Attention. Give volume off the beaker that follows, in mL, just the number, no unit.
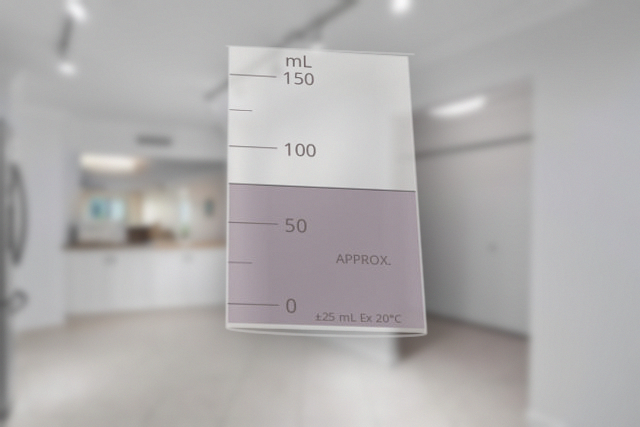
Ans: 75
